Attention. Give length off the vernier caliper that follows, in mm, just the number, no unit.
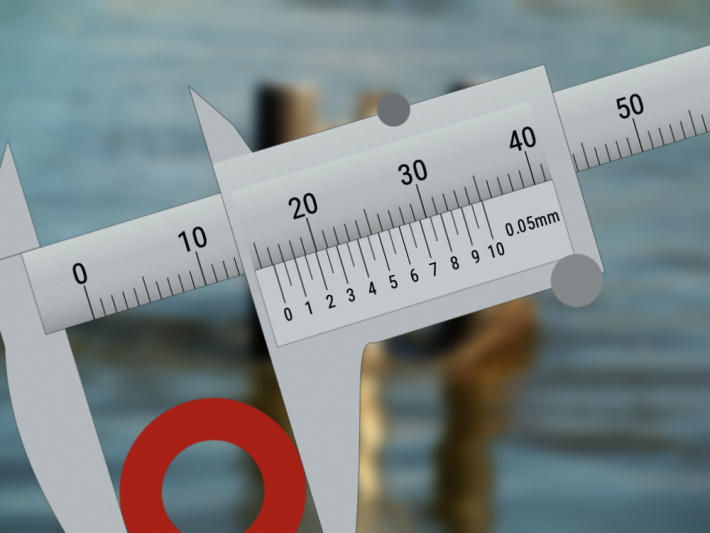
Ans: 16.1
